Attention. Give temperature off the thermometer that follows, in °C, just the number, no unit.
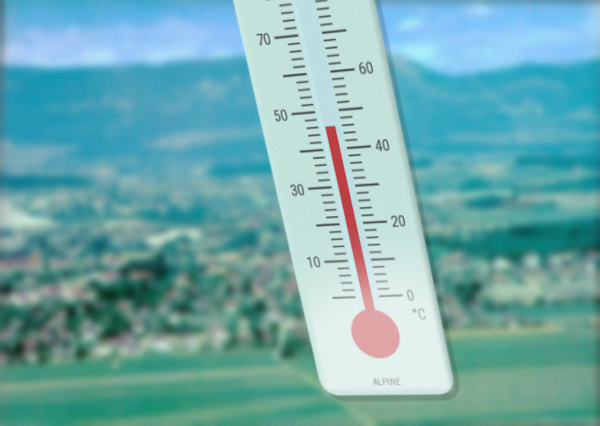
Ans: 46
